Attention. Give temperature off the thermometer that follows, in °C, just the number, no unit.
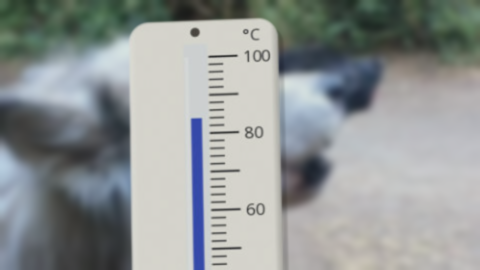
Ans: 84
